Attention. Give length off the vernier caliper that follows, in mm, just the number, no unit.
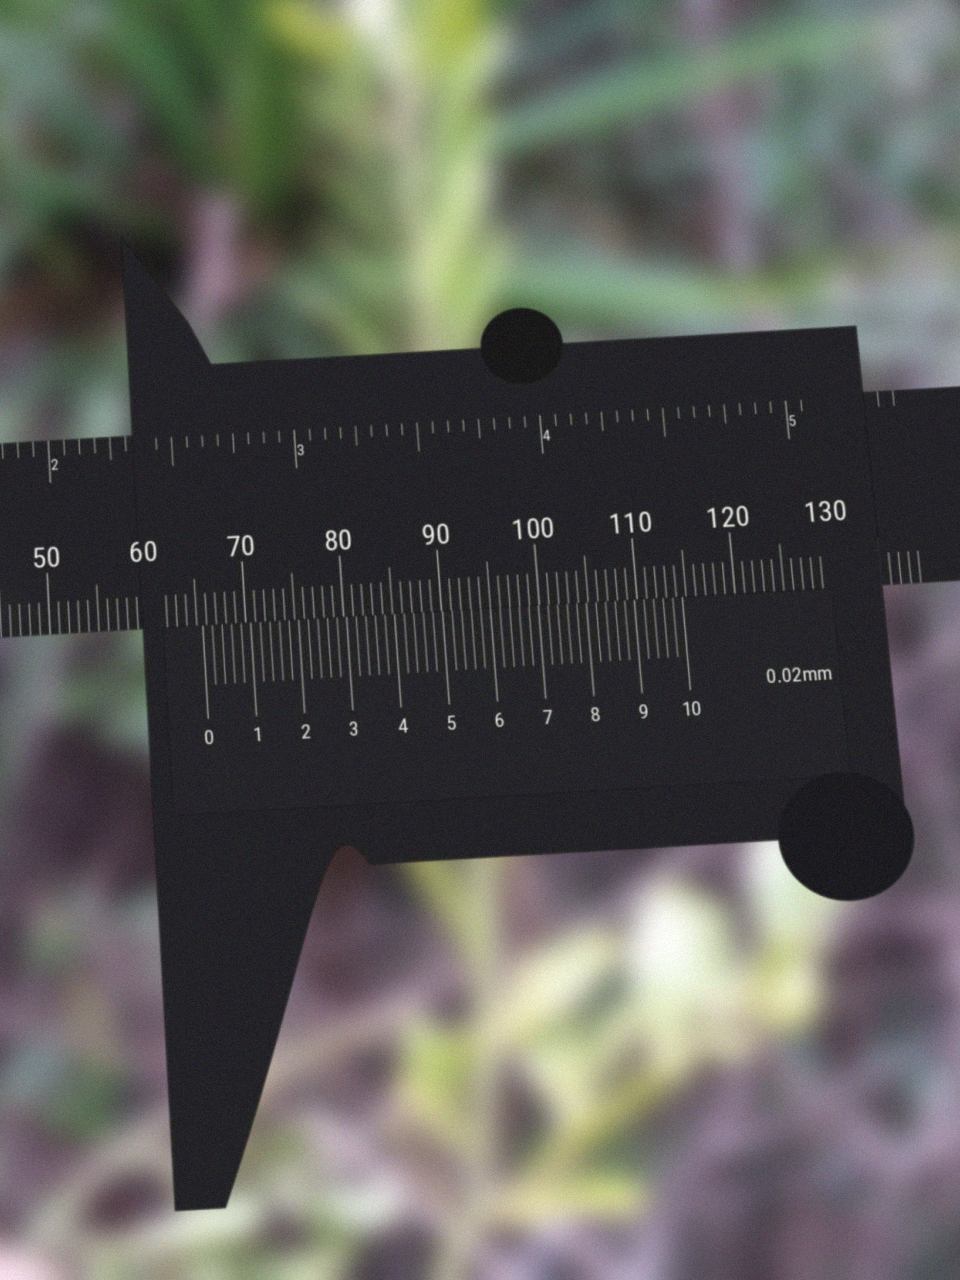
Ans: 65.6
